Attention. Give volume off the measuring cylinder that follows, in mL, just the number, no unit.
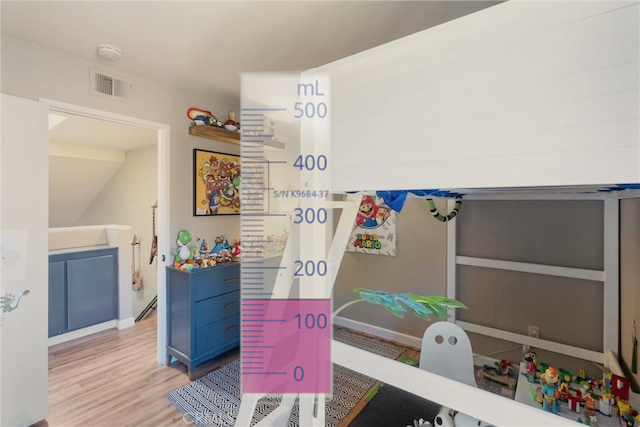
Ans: 140
